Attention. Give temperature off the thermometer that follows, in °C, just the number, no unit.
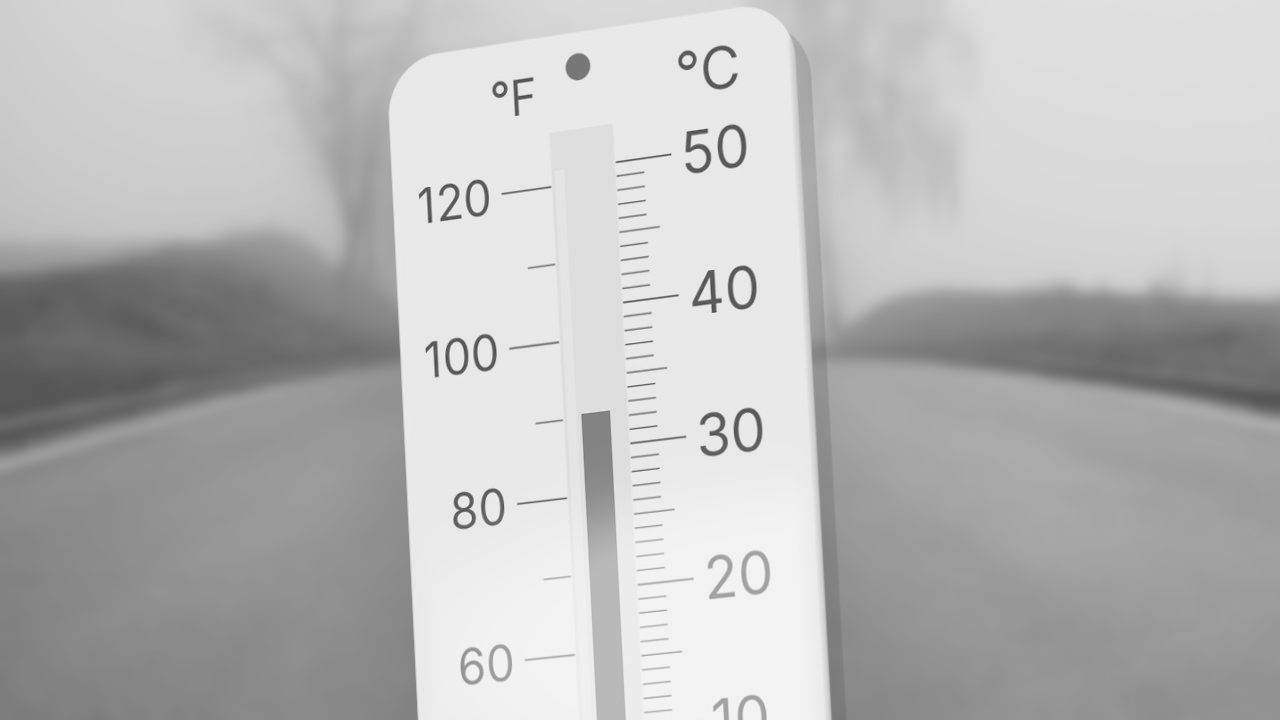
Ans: 32.5
